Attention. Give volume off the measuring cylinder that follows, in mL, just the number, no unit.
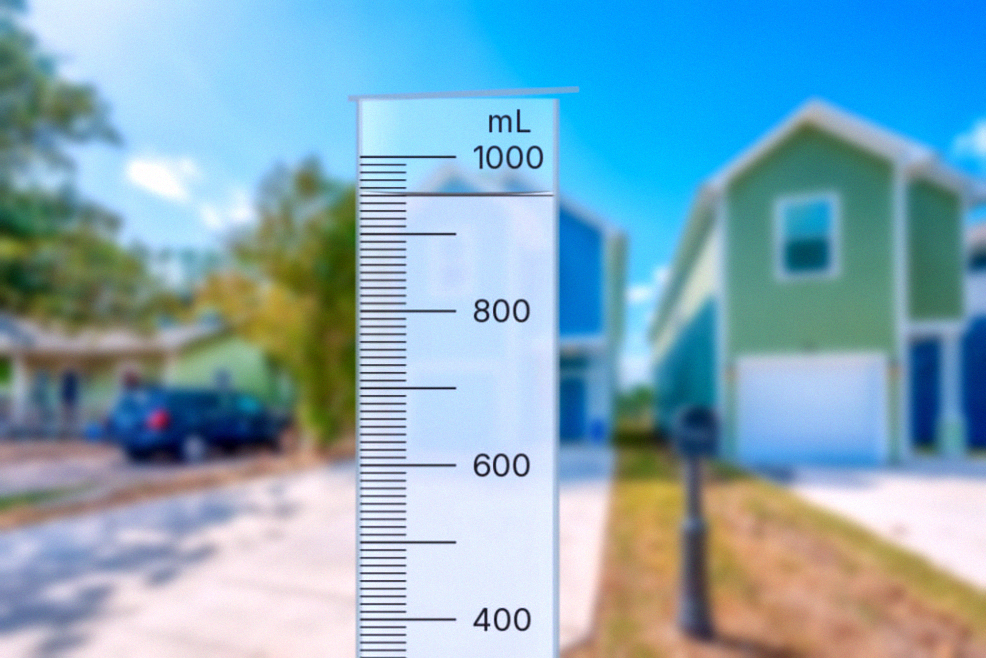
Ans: 950
